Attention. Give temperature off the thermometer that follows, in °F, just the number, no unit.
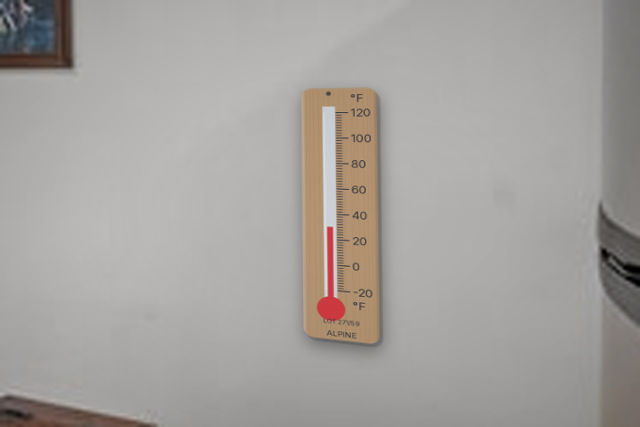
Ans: 30
